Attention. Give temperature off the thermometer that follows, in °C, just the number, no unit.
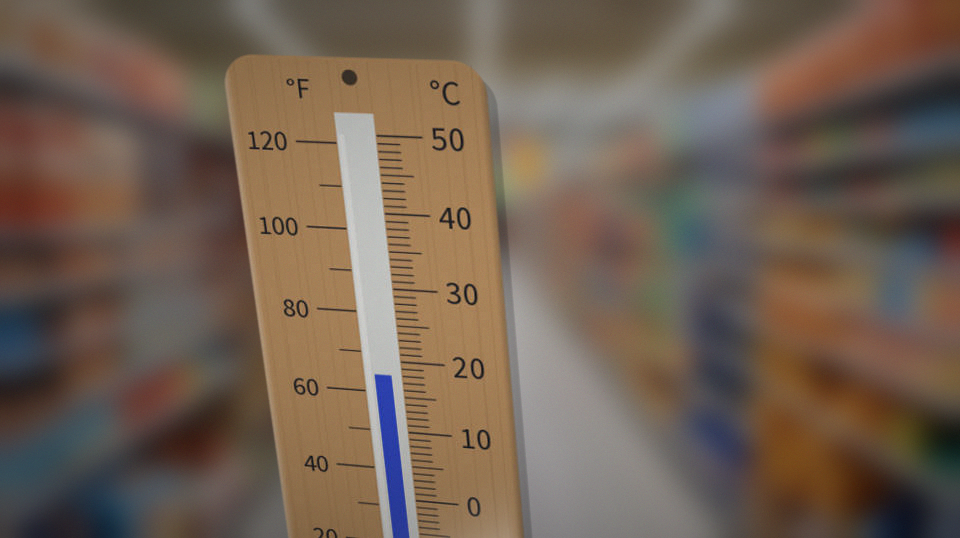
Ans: 18
